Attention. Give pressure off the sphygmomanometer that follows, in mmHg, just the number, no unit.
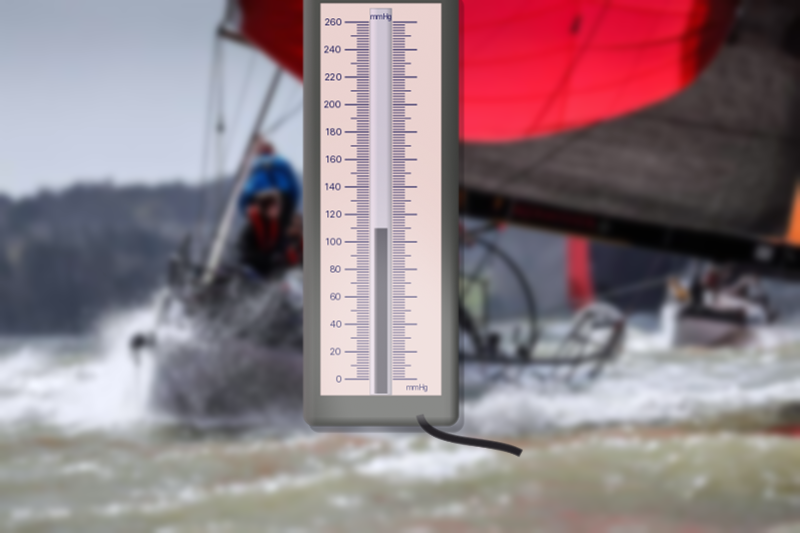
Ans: 110
